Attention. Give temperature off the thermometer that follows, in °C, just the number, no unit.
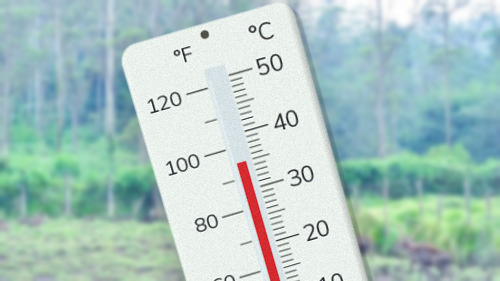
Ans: 35
